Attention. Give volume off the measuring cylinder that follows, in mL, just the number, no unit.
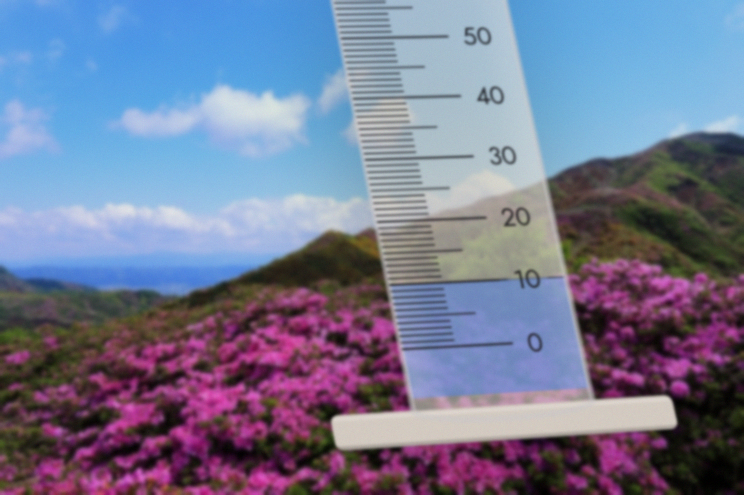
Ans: 10
